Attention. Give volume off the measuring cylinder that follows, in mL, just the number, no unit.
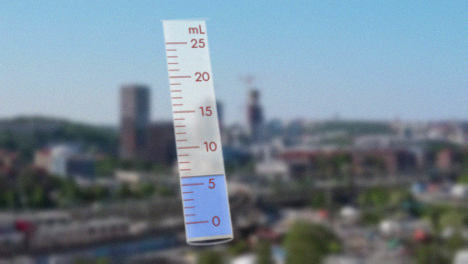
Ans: 6
